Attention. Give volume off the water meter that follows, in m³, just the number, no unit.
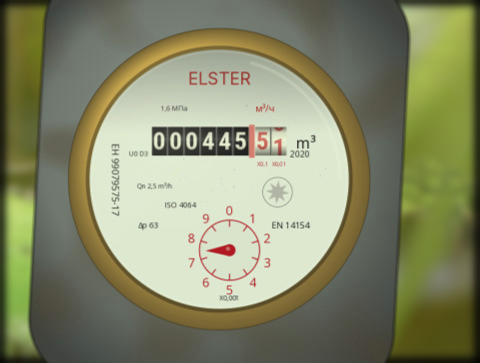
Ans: 445.507
